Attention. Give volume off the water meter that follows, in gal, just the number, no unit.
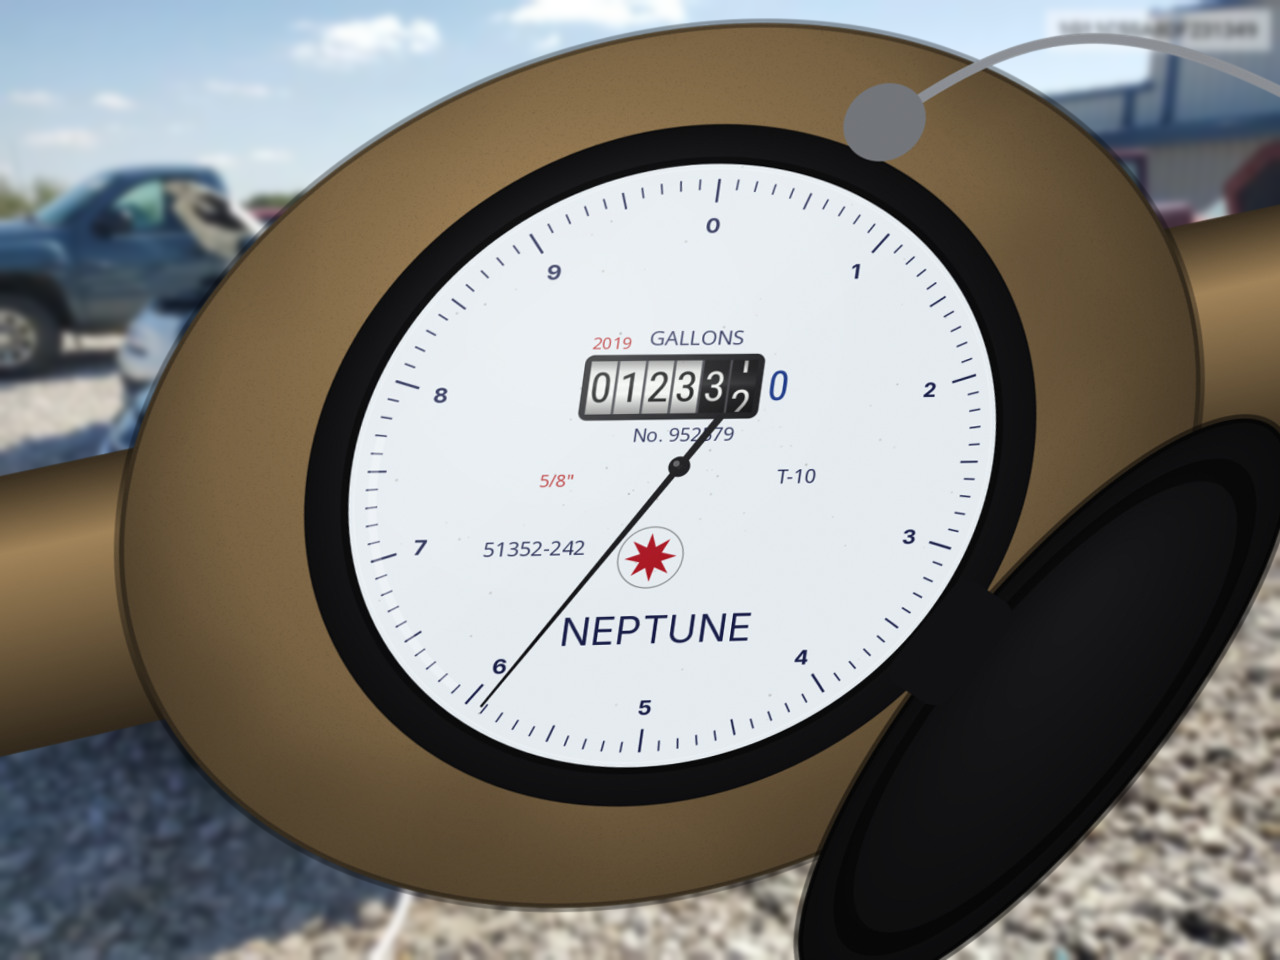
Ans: 123315.9
